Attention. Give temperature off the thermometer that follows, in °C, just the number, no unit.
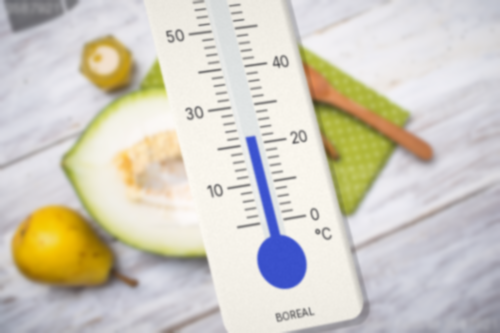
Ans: 22
